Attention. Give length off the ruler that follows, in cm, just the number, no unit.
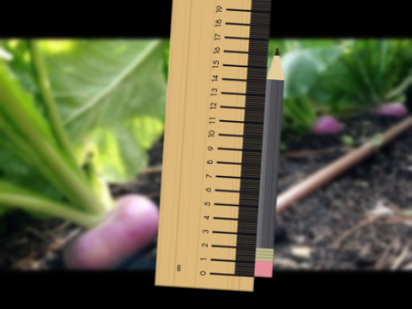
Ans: 16.5
